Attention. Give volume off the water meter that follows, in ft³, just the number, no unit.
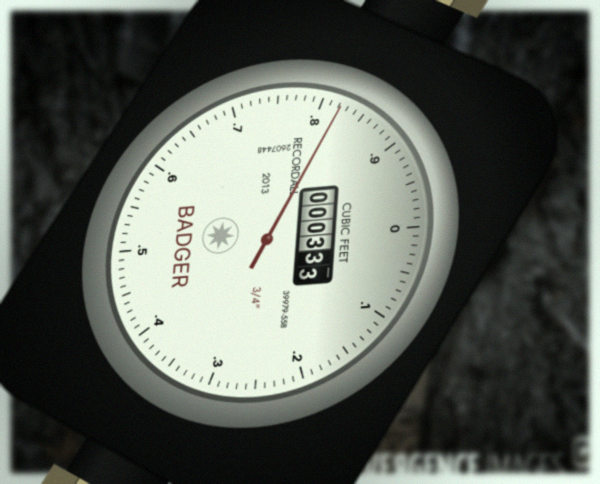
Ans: 332.82
